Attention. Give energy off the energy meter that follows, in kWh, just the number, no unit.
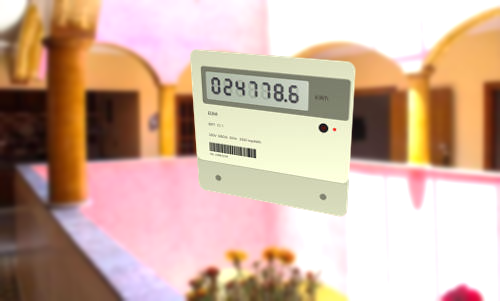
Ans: 24778.6
